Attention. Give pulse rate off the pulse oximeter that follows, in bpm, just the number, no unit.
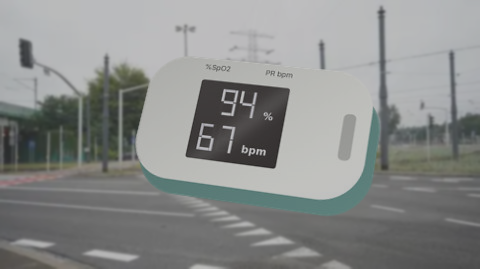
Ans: 67
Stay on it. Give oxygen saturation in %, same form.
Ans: 94
